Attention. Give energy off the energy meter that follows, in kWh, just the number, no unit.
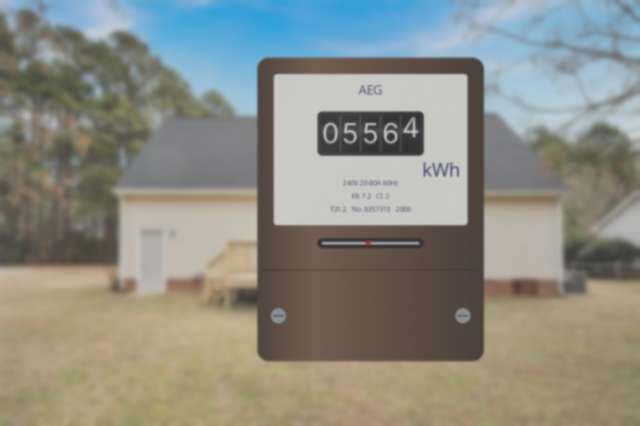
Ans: 5564
